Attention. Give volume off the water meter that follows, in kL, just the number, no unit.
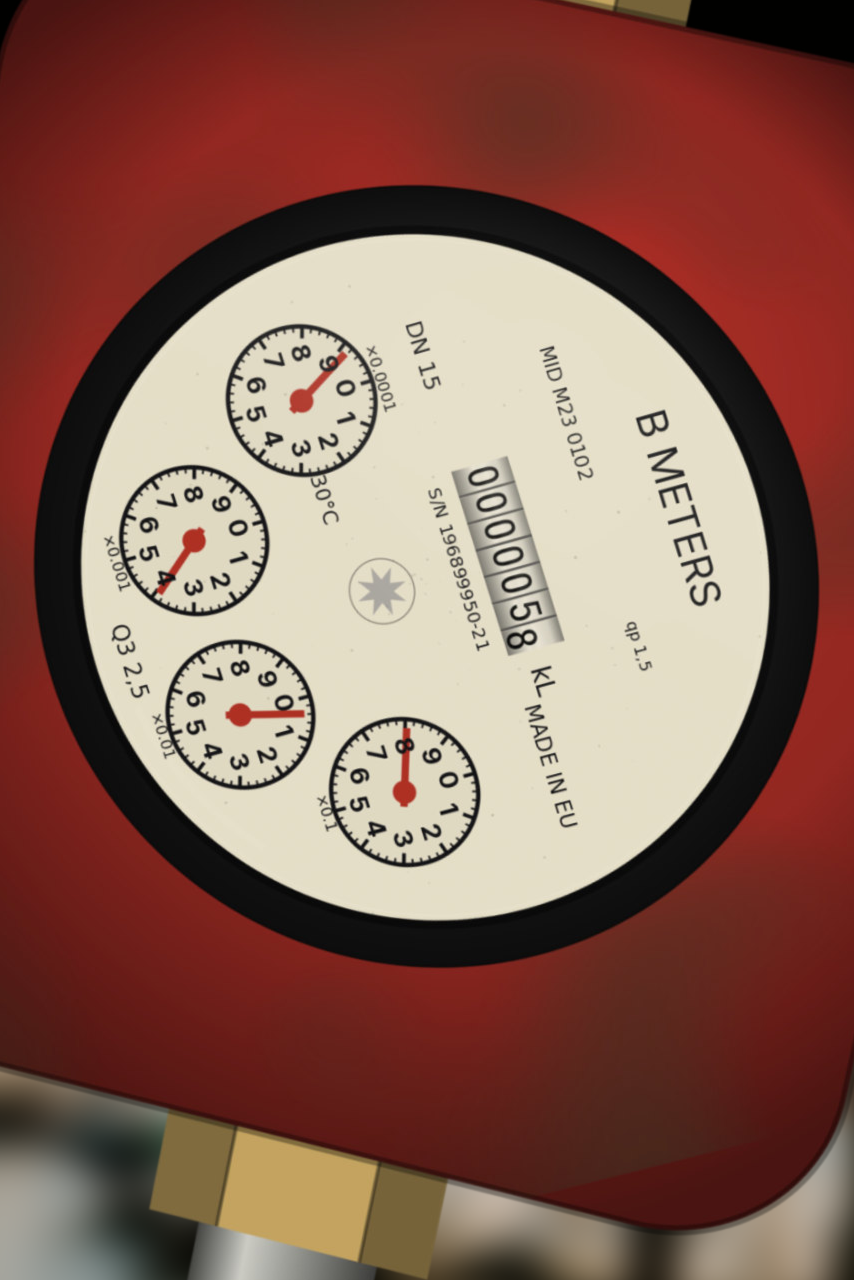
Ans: 57.8039
